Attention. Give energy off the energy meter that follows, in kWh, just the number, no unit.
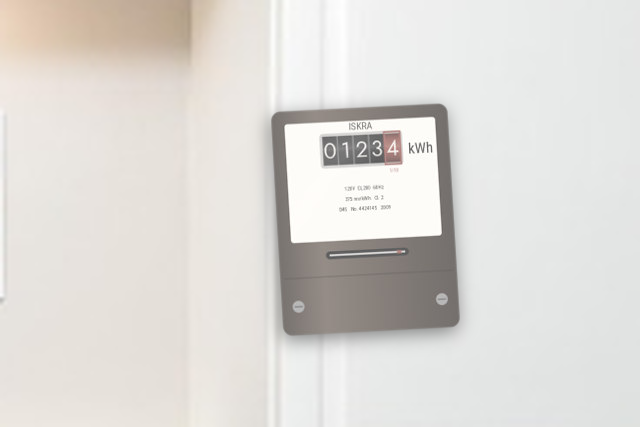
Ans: 123.4
